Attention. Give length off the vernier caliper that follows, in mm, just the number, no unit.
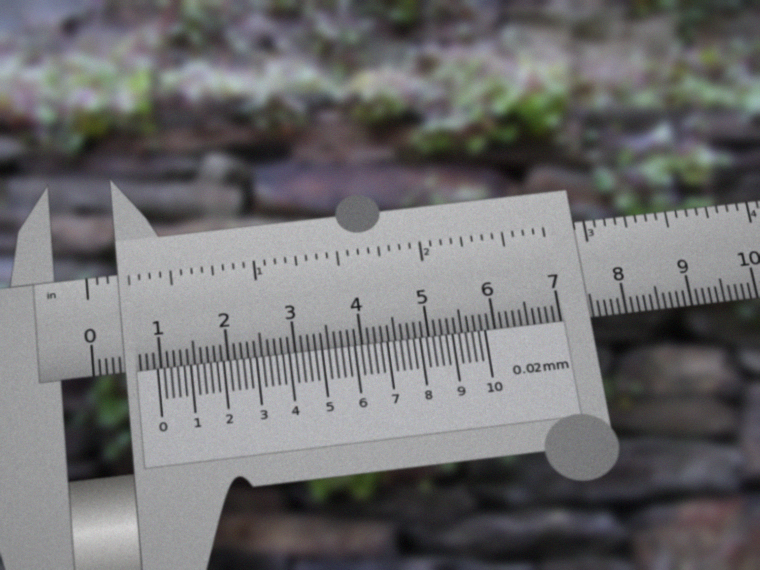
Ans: 9.5
